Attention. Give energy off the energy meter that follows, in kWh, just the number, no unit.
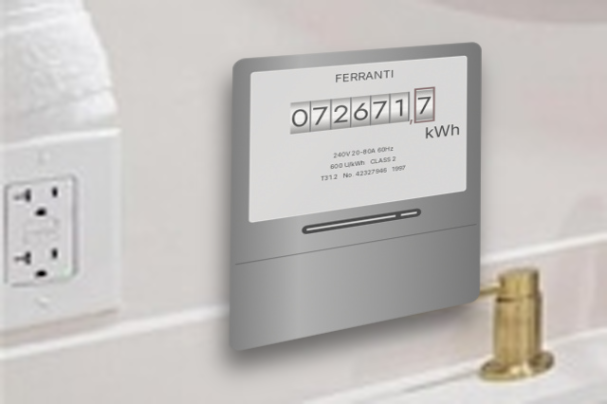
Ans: 72671.7
